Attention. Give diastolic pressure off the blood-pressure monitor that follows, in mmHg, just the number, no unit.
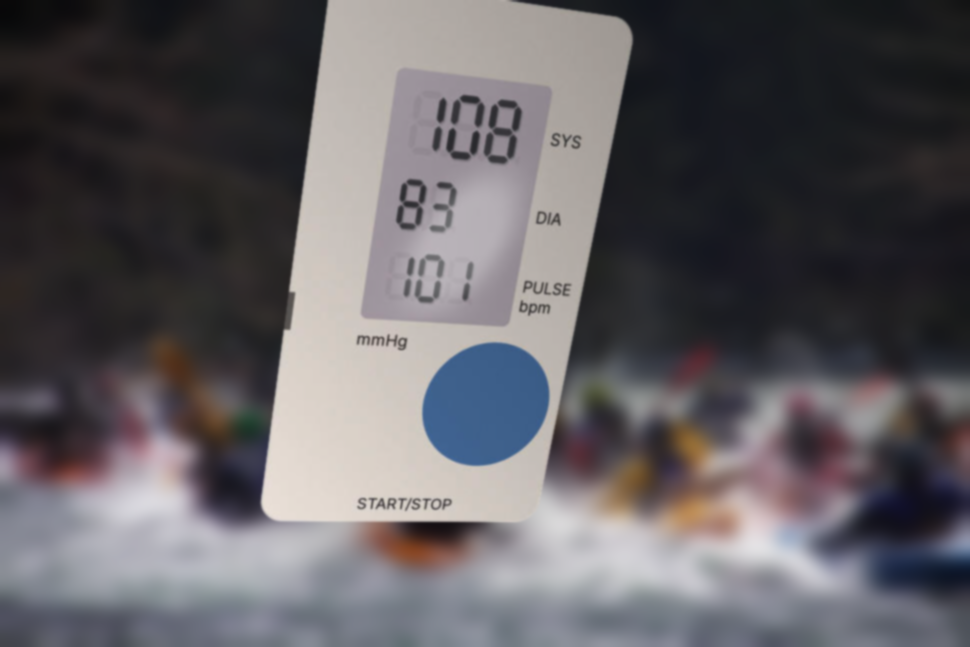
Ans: 83
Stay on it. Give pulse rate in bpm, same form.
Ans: 101
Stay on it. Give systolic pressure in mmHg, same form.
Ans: 108
